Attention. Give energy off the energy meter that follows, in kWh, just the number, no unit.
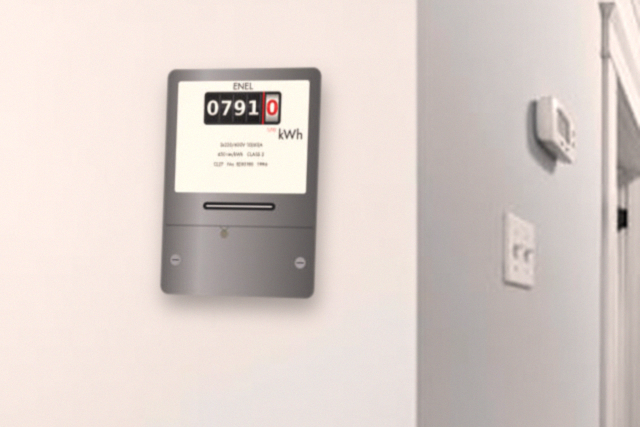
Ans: 791.0
